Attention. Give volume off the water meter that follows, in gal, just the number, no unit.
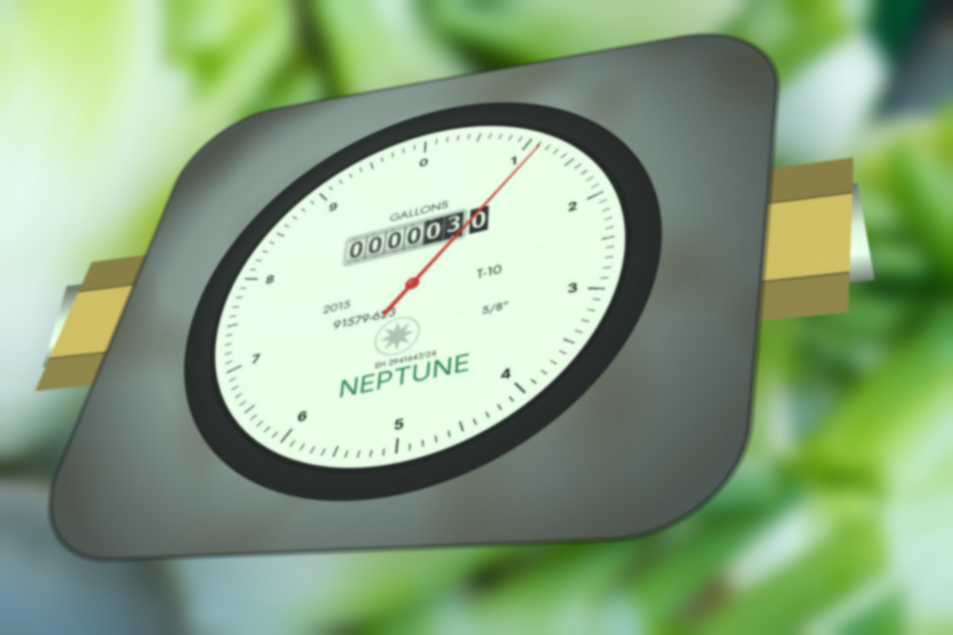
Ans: 31.1
